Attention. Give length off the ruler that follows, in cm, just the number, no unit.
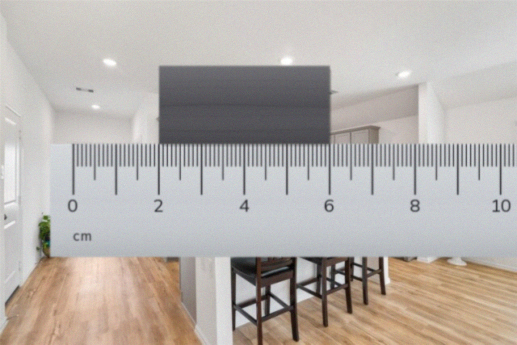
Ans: 4
